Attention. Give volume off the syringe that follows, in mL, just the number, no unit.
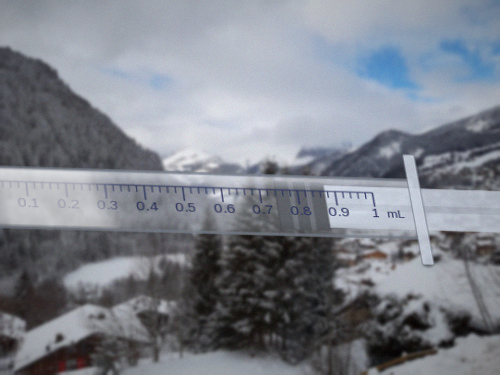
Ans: 0.74
